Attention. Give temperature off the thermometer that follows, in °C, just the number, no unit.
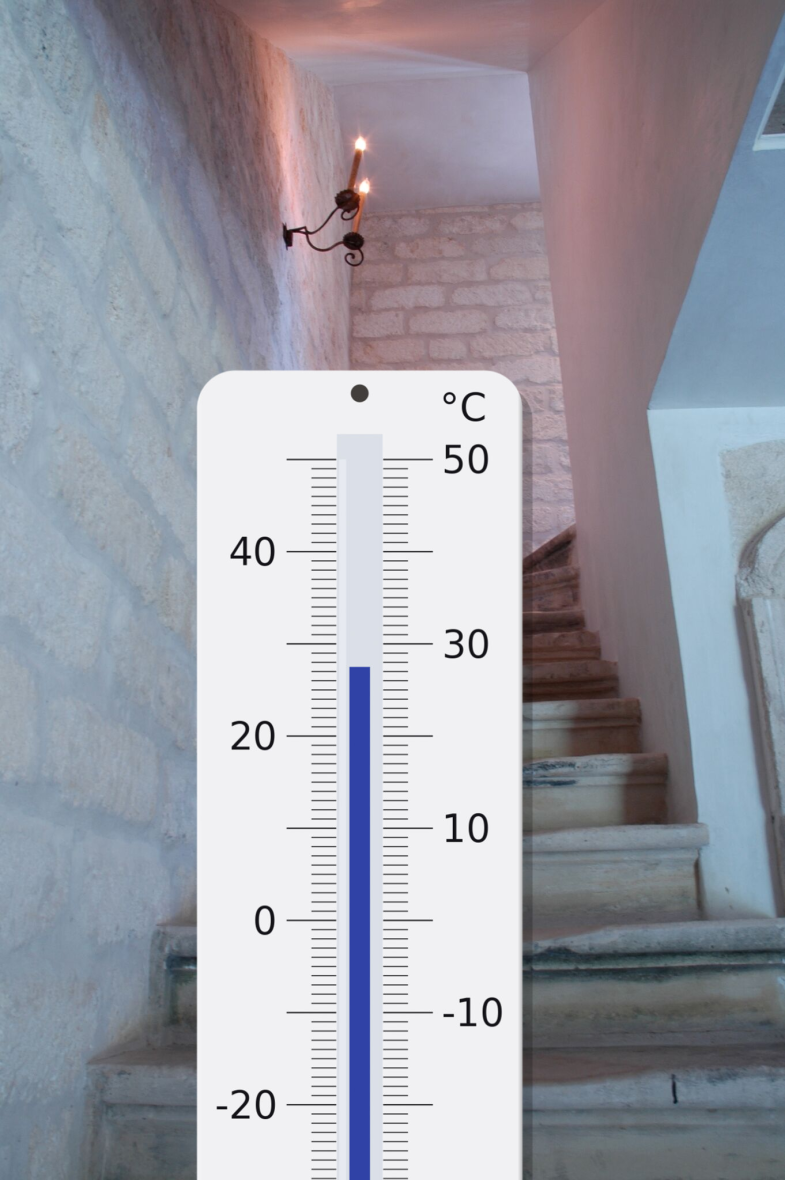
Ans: 27.5
